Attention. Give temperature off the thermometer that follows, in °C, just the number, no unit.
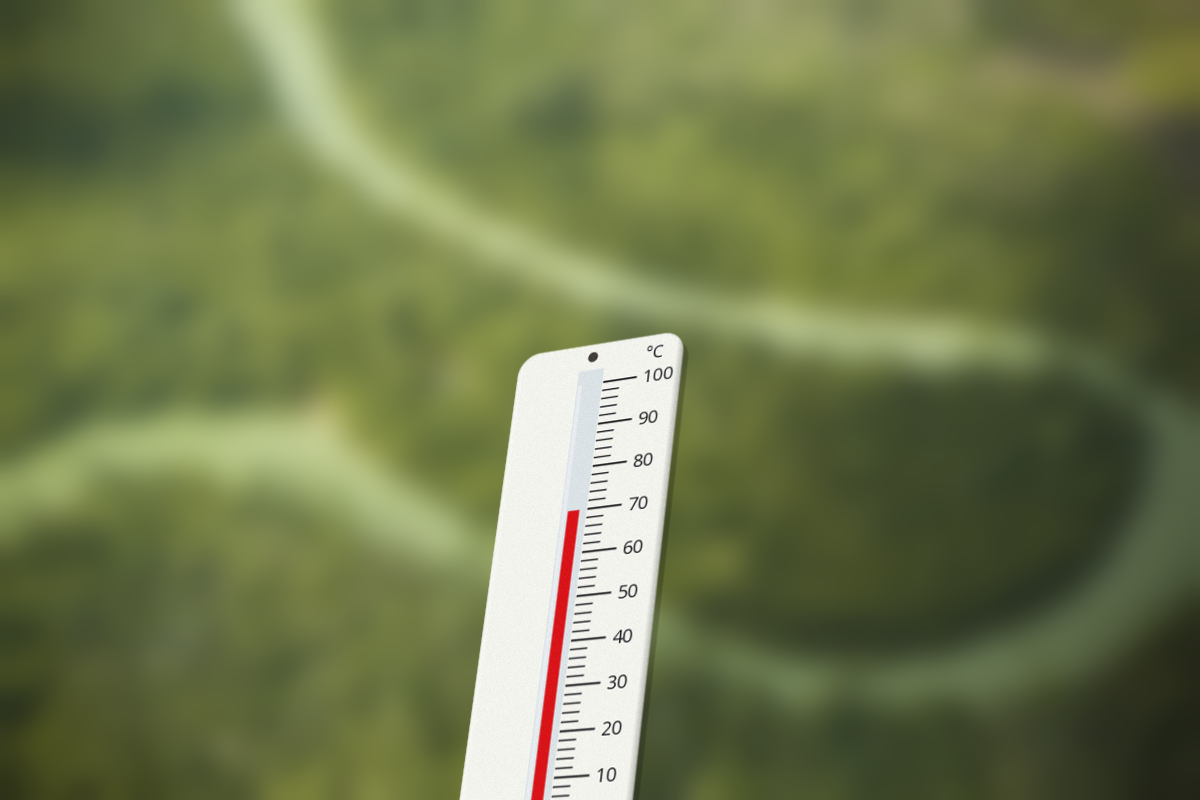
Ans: 70
